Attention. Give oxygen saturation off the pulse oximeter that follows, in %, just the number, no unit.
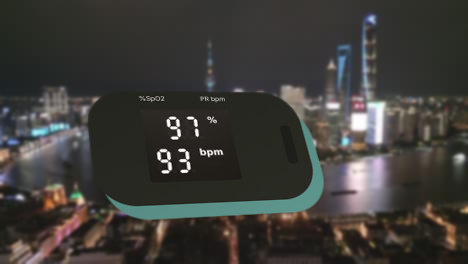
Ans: 97
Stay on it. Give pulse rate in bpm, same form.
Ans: 93
